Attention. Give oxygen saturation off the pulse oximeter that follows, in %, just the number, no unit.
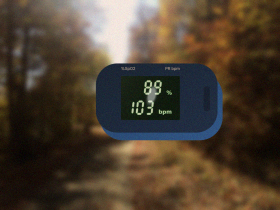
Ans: 89
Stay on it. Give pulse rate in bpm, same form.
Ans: 103
